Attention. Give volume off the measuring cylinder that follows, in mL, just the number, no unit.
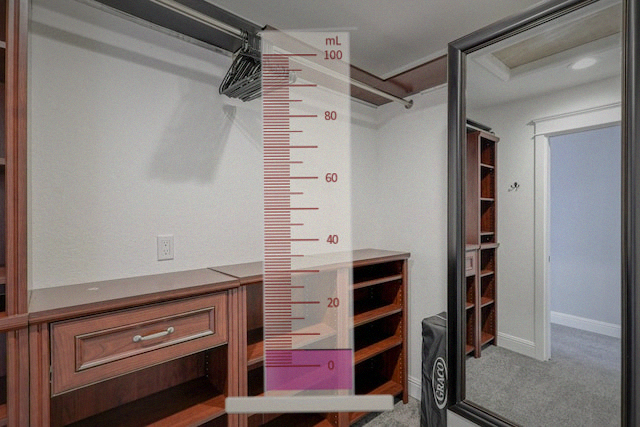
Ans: 5
